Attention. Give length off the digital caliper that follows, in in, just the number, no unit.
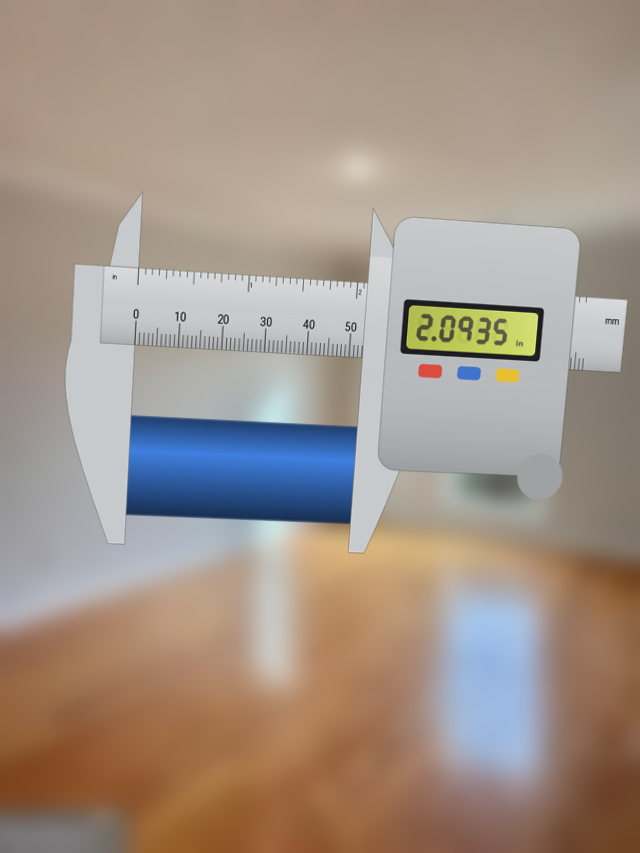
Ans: 2.0935
